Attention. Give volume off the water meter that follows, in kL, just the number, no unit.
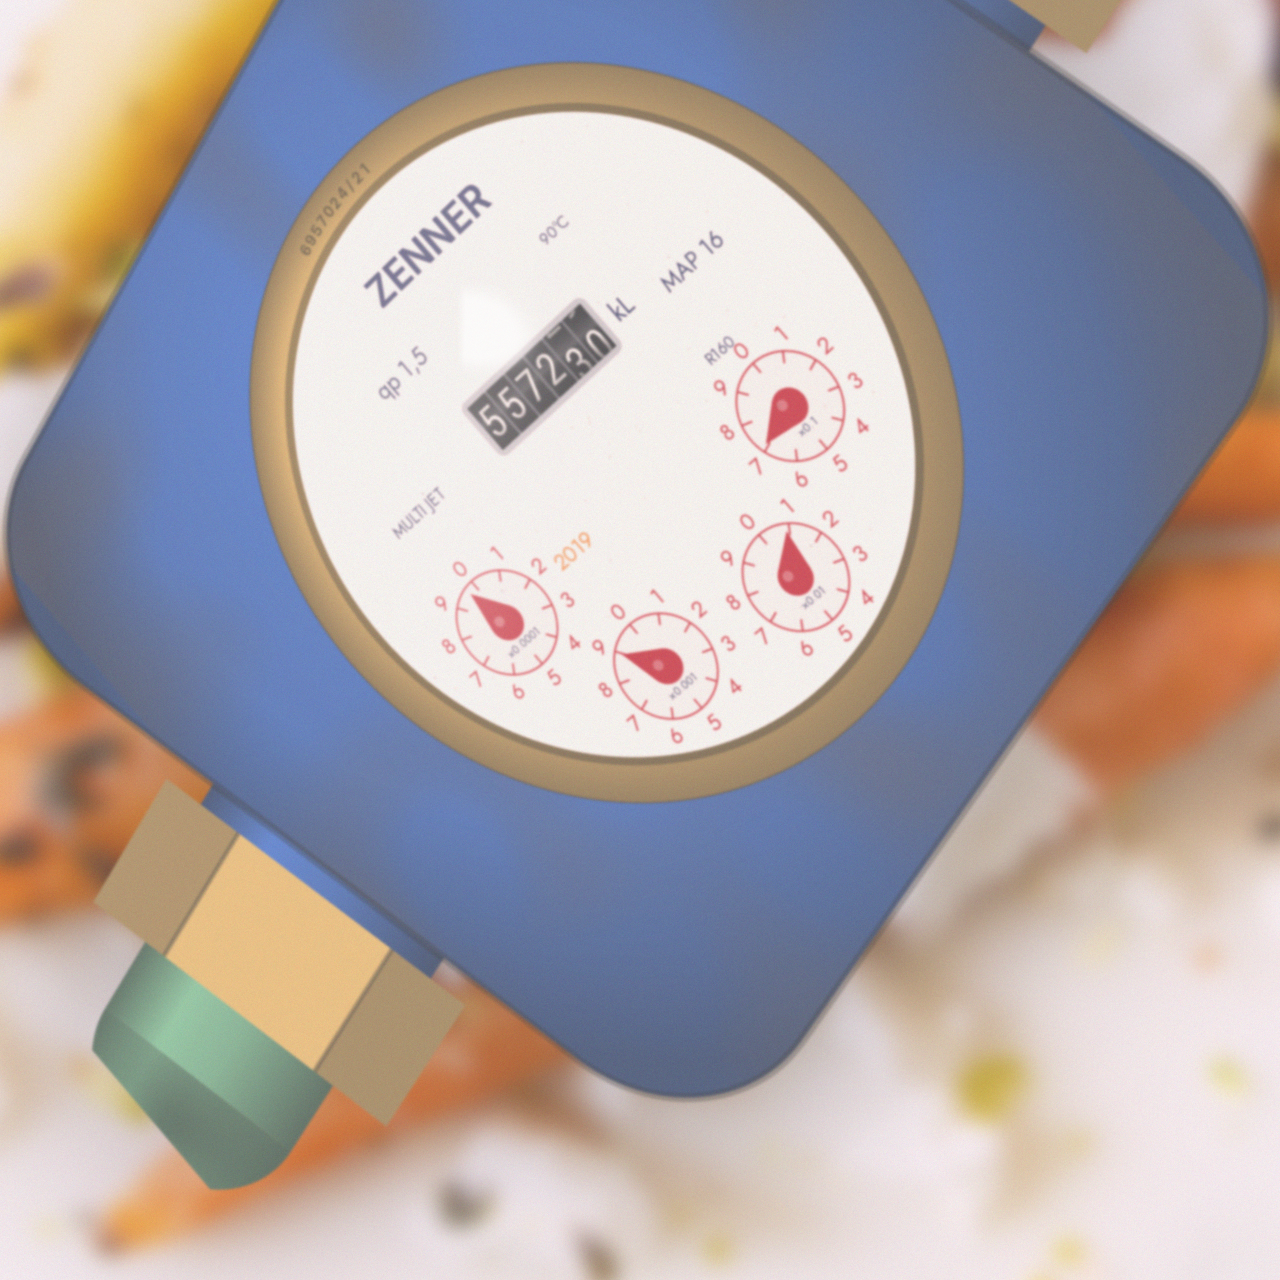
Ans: 557229.7089
